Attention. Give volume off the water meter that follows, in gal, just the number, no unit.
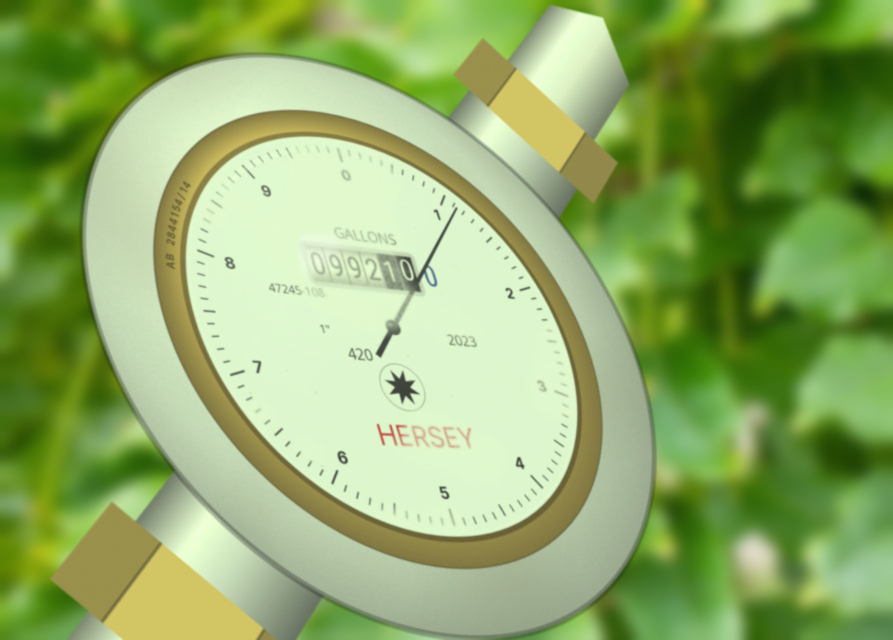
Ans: 992101.1
